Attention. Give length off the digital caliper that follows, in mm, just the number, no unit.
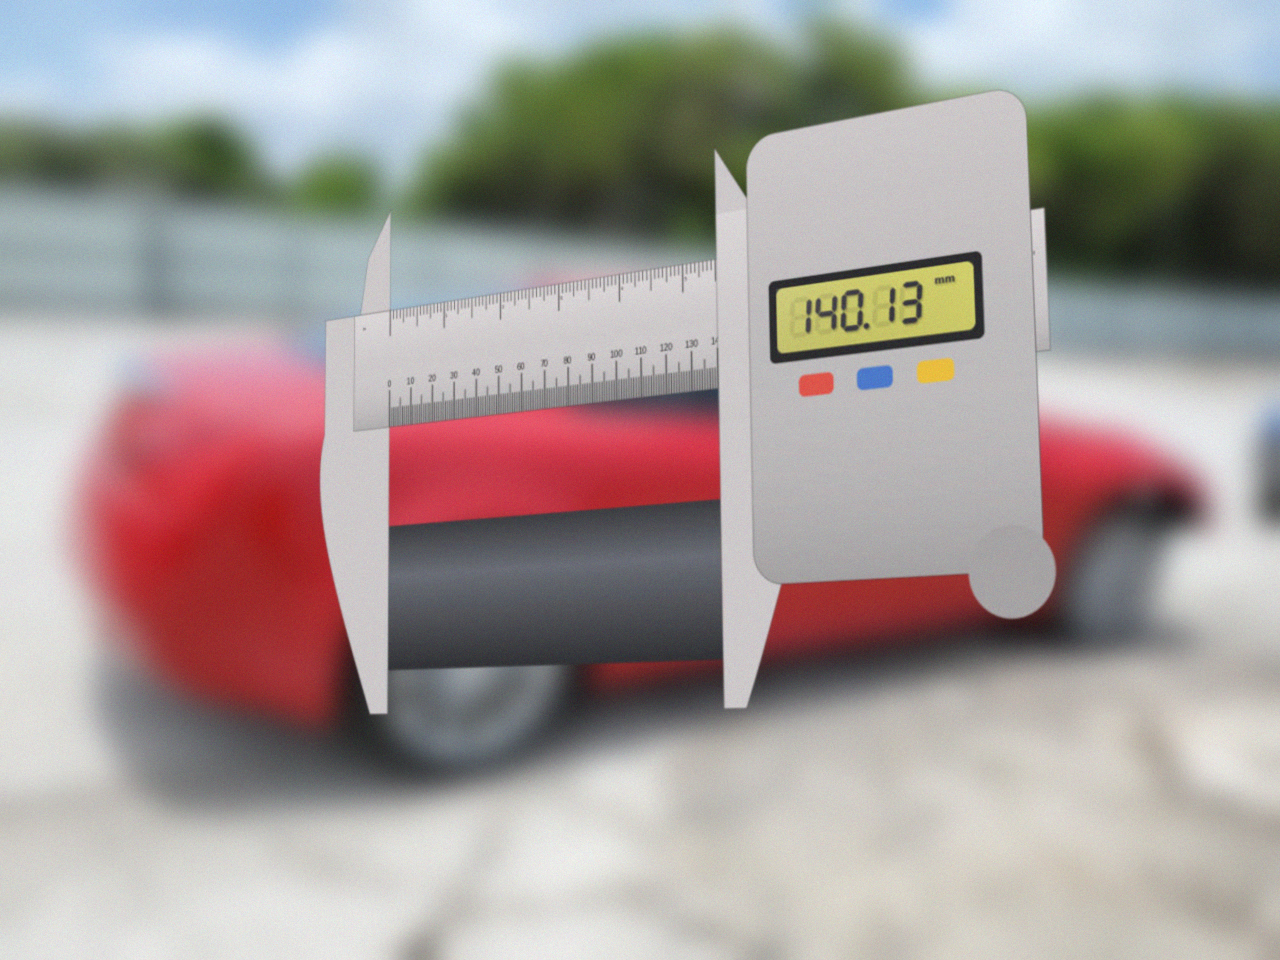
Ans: 140.13
